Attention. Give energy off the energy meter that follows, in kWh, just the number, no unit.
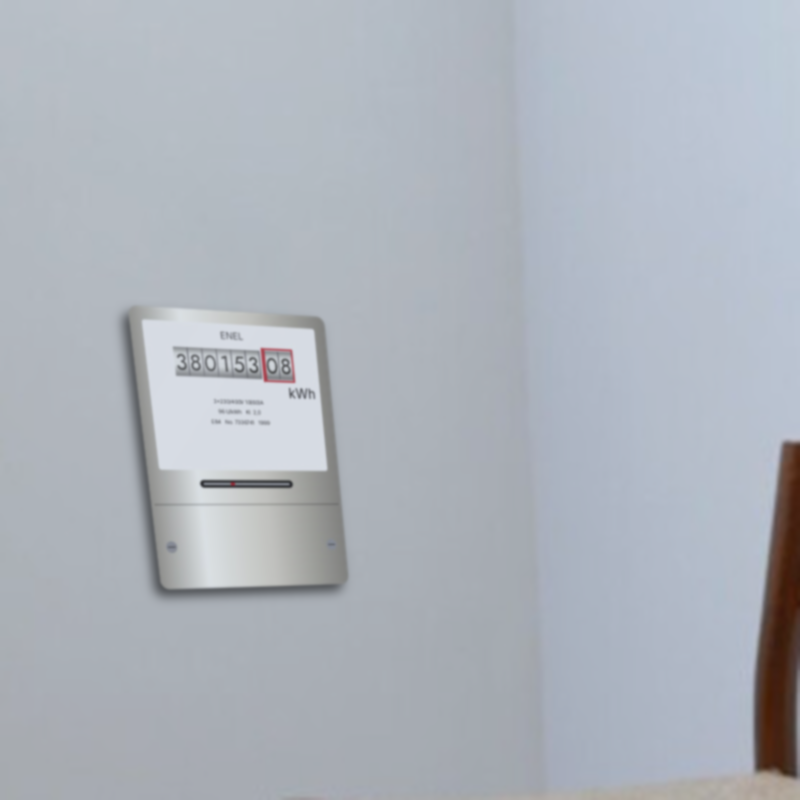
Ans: 380153.08
